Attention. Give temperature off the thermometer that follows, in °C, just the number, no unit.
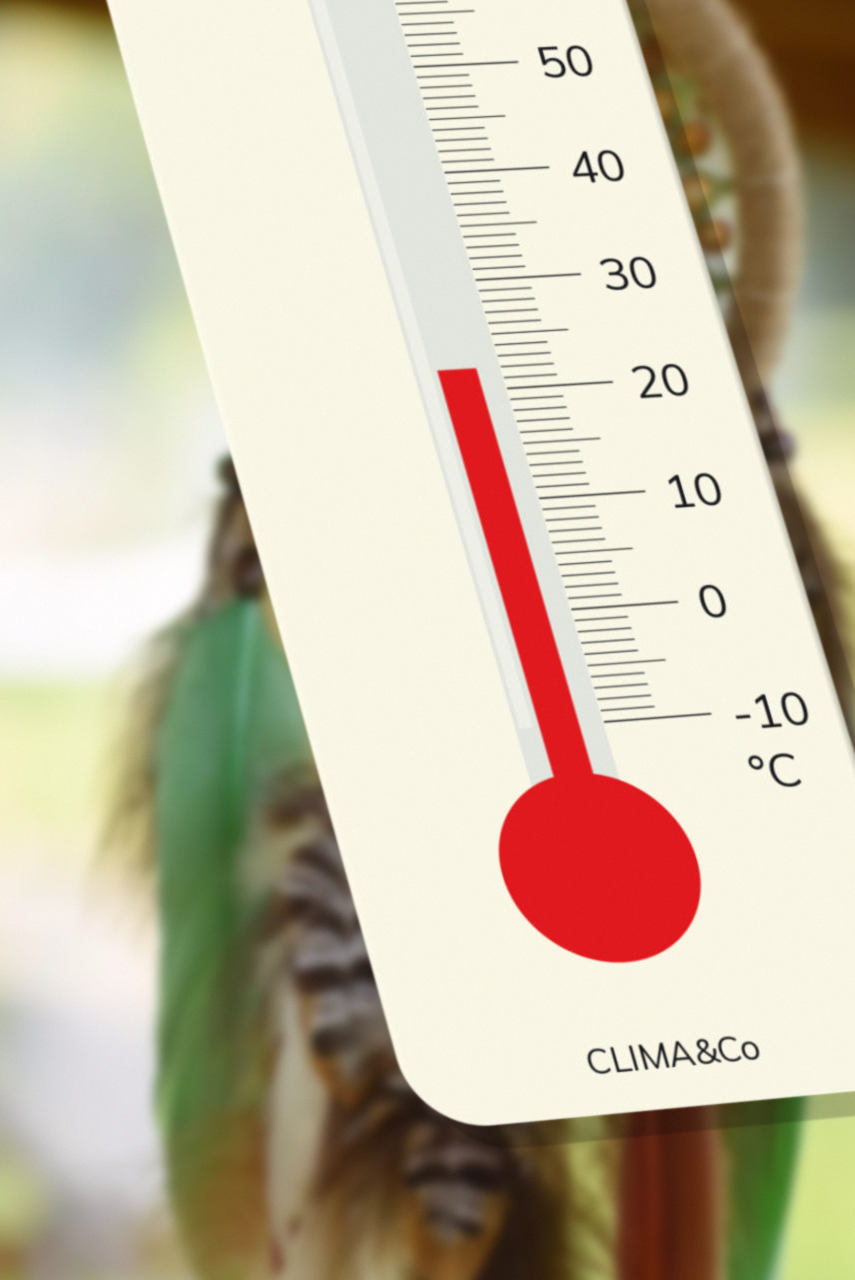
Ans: 22
